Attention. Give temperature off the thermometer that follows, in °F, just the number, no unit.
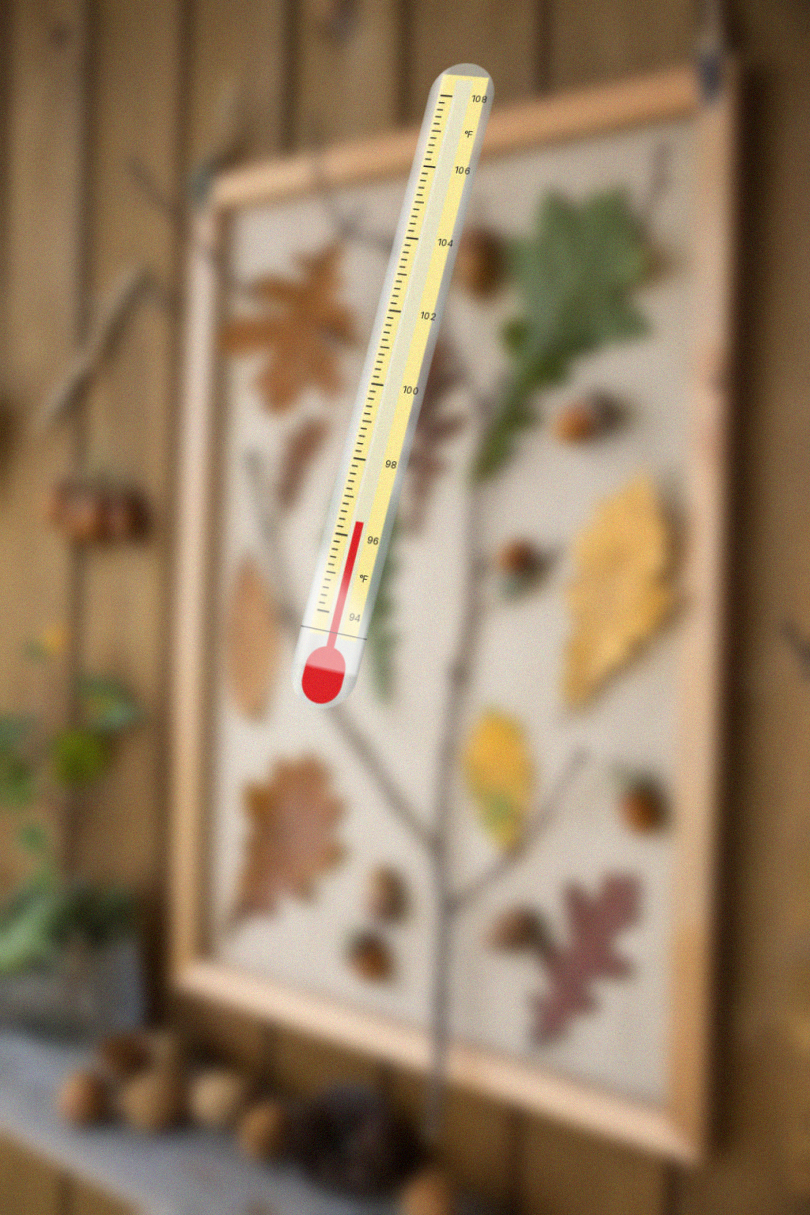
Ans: 96.4
